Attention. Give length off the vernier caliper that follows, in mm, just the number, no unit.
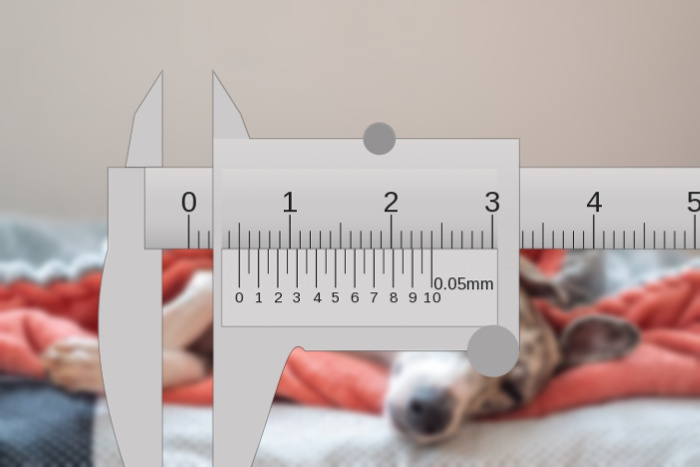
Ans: 5.0
